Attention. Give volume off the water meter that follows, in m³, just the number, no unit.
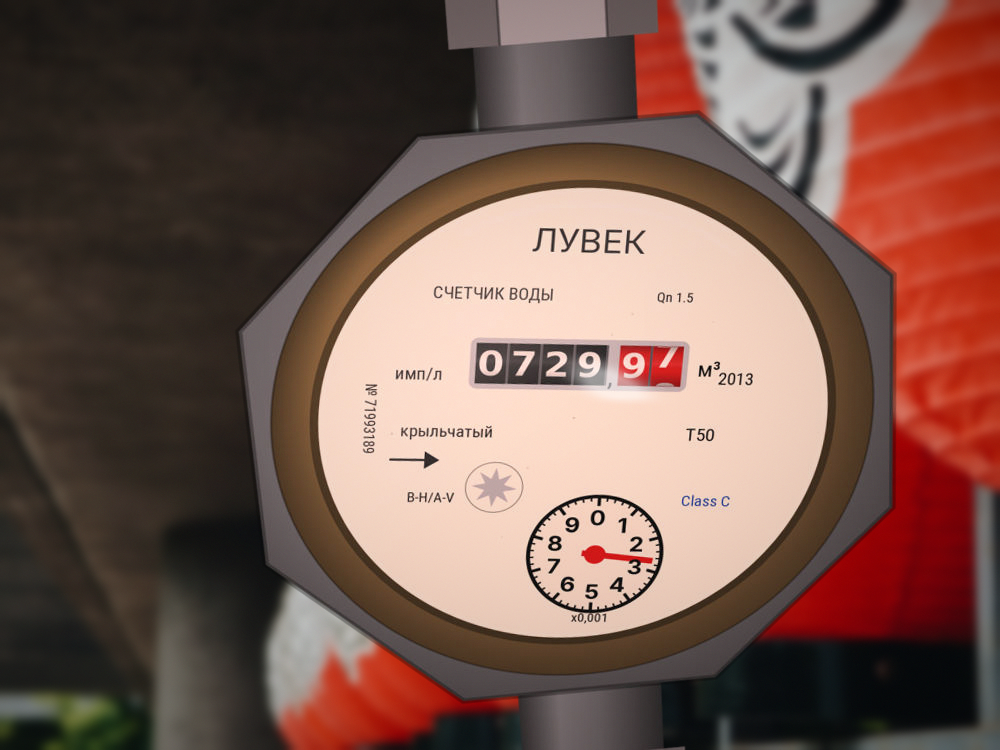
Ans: 729.972
